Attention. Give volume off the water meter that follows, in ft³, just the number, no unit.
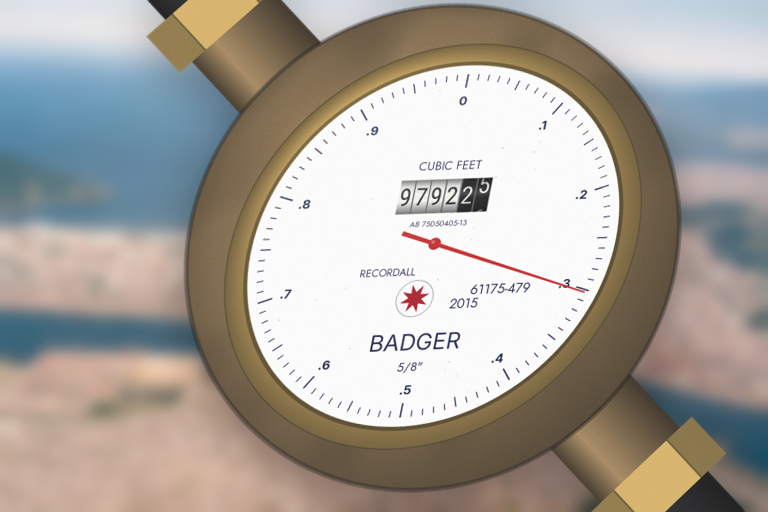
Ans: 979225.30
